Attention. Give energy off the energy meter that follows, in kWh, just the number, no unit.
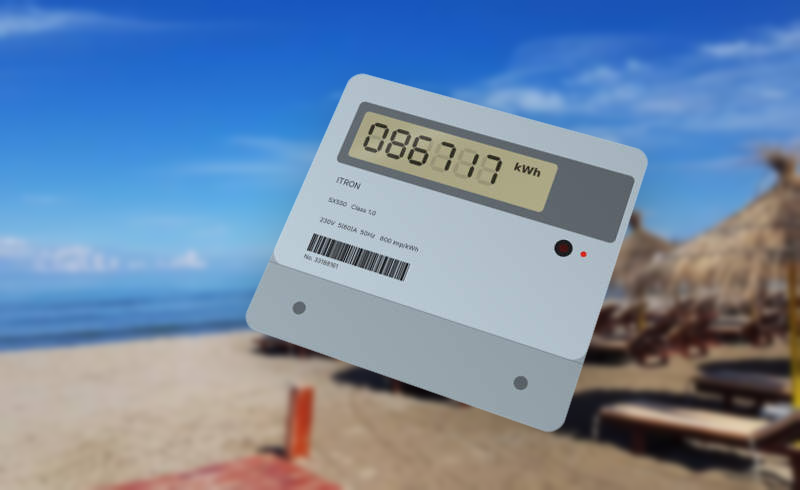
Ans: 86717
